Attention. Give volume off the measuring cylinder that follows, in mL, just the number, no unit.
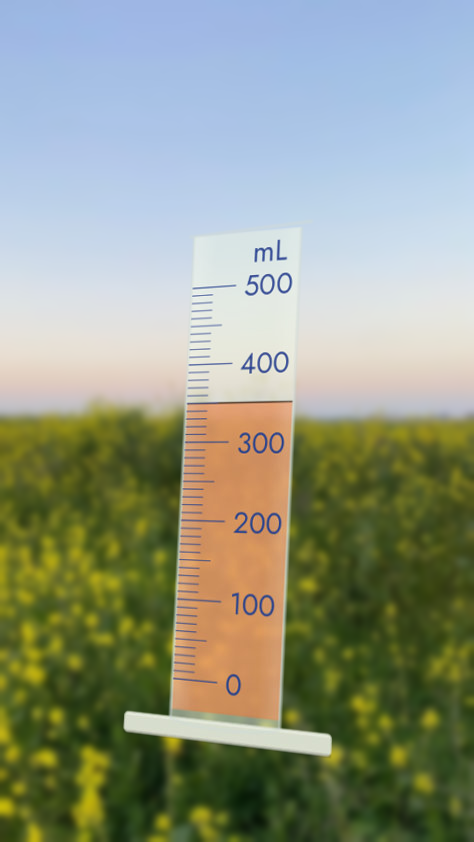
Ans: 350
